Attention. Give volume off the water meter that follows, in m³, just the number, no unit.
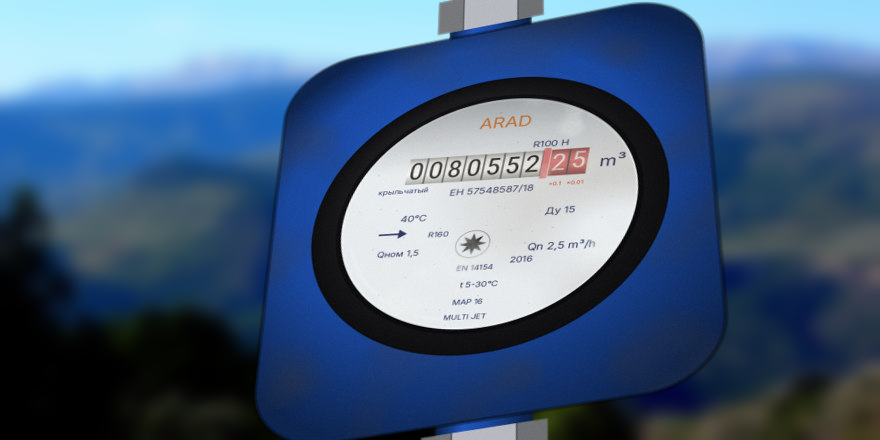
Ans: 80552.25
